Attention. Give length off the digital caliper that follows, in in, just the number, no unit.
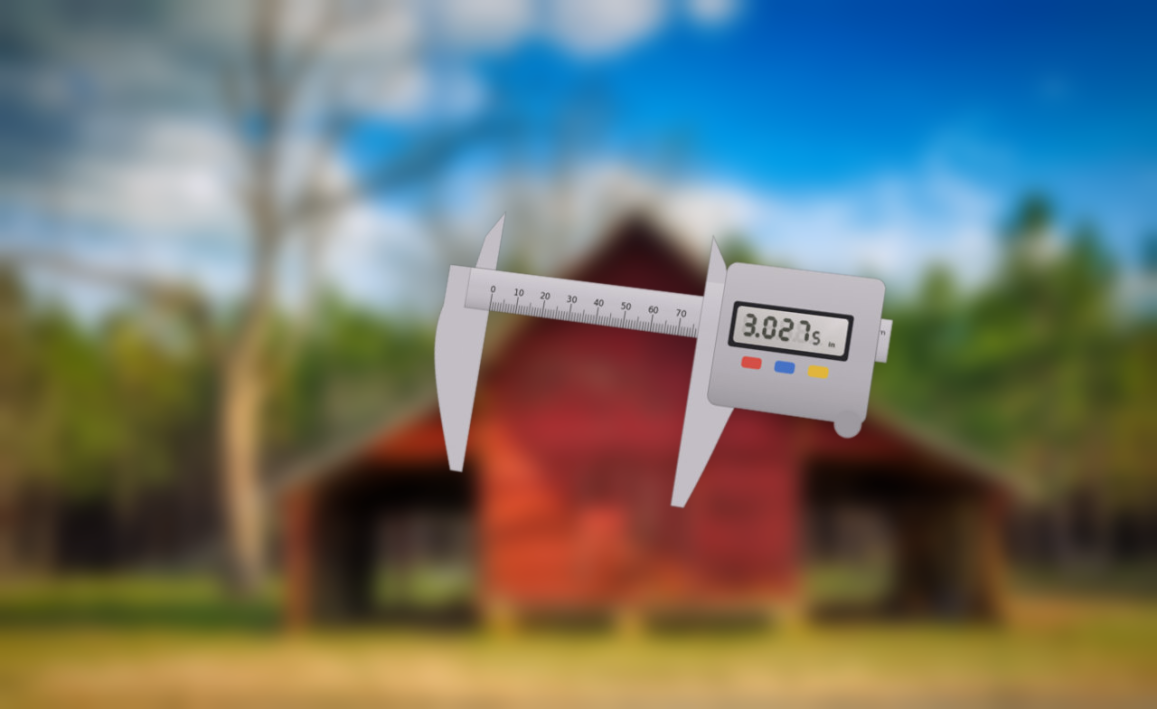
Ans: 3.0275
